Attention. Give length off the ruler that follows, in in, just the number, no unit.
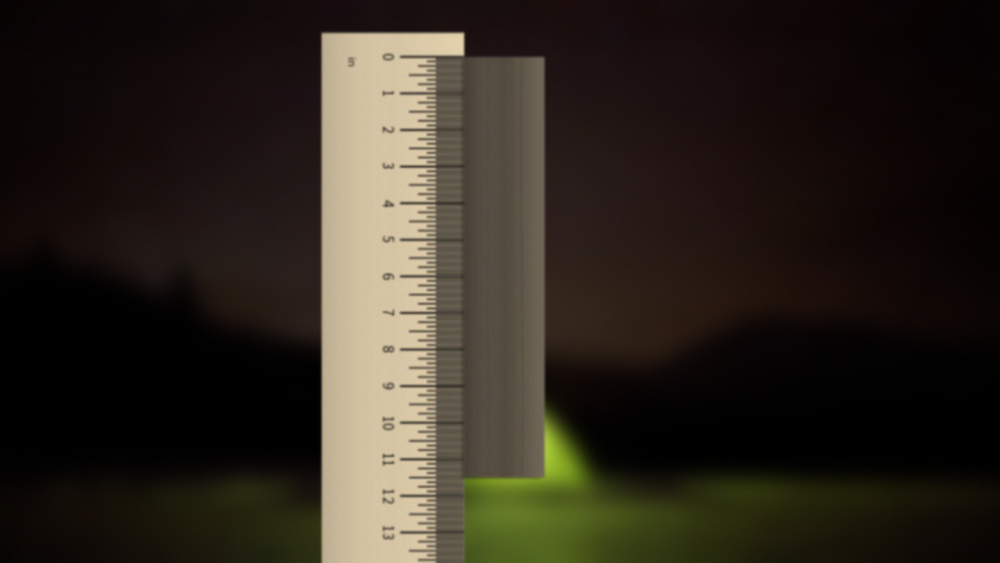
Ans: 11.5
